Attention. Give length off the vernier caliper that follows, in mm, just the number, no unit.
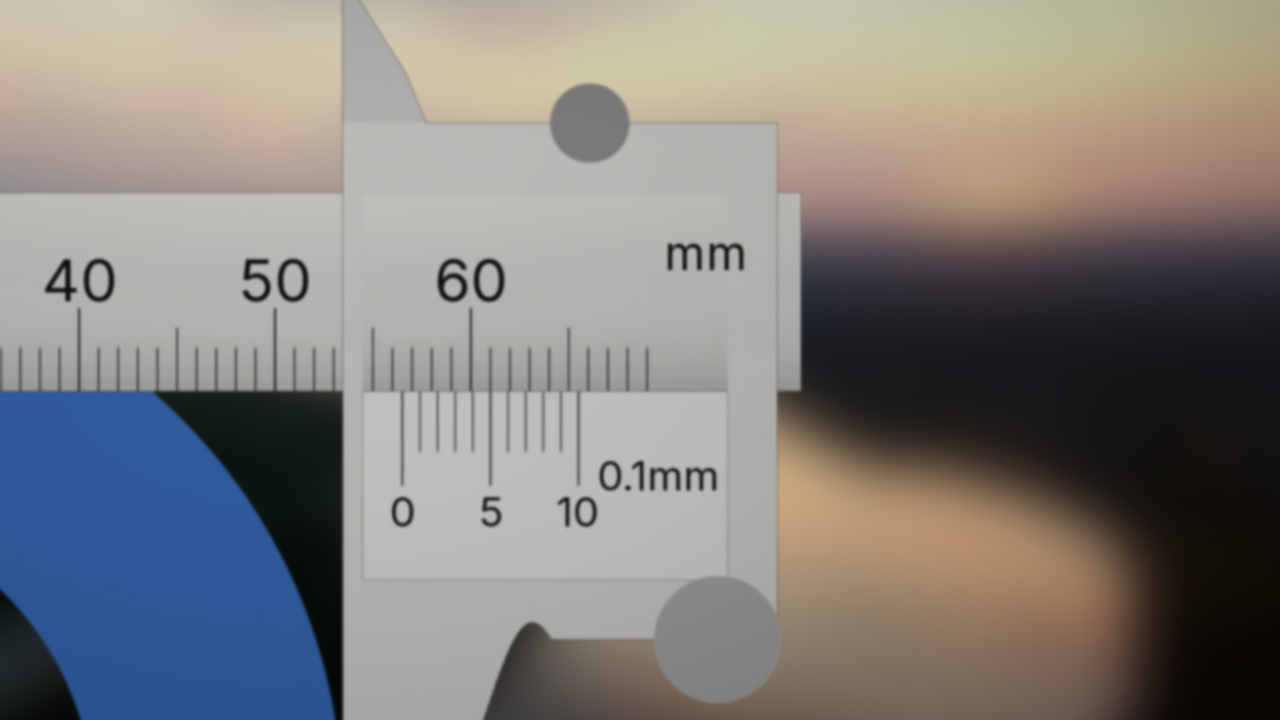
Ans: 56.5
